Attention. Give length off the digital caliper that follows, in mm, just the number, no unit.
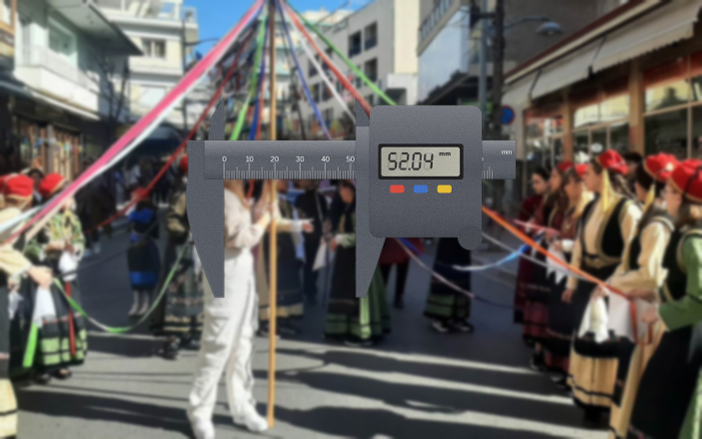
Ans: 52.04
